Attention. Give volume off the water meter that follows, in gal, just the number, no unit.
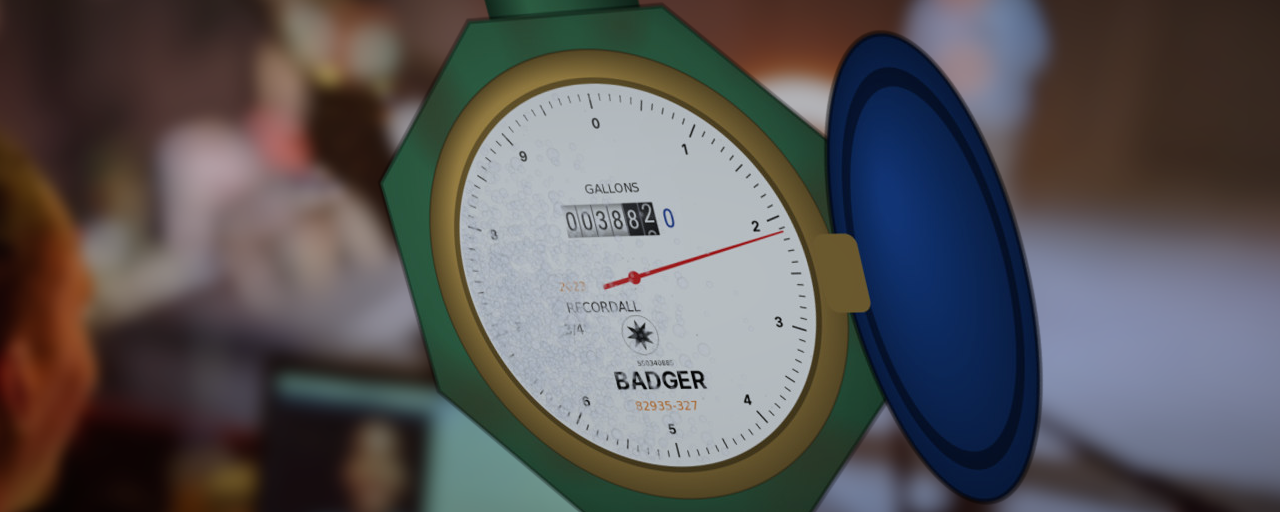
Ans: 38822.1
